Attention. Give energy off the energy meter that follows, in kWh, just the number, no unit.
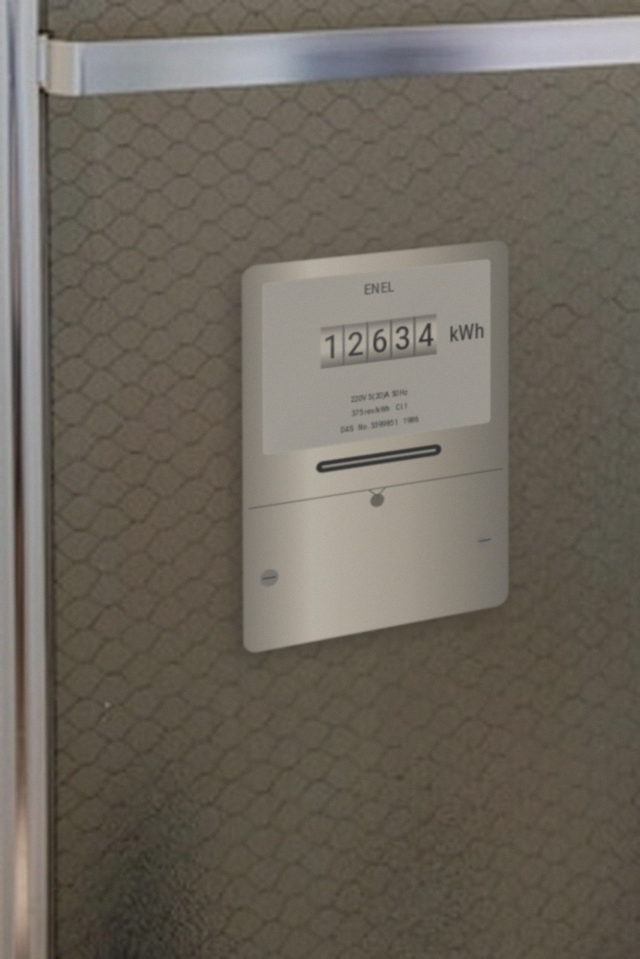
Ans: 12634
